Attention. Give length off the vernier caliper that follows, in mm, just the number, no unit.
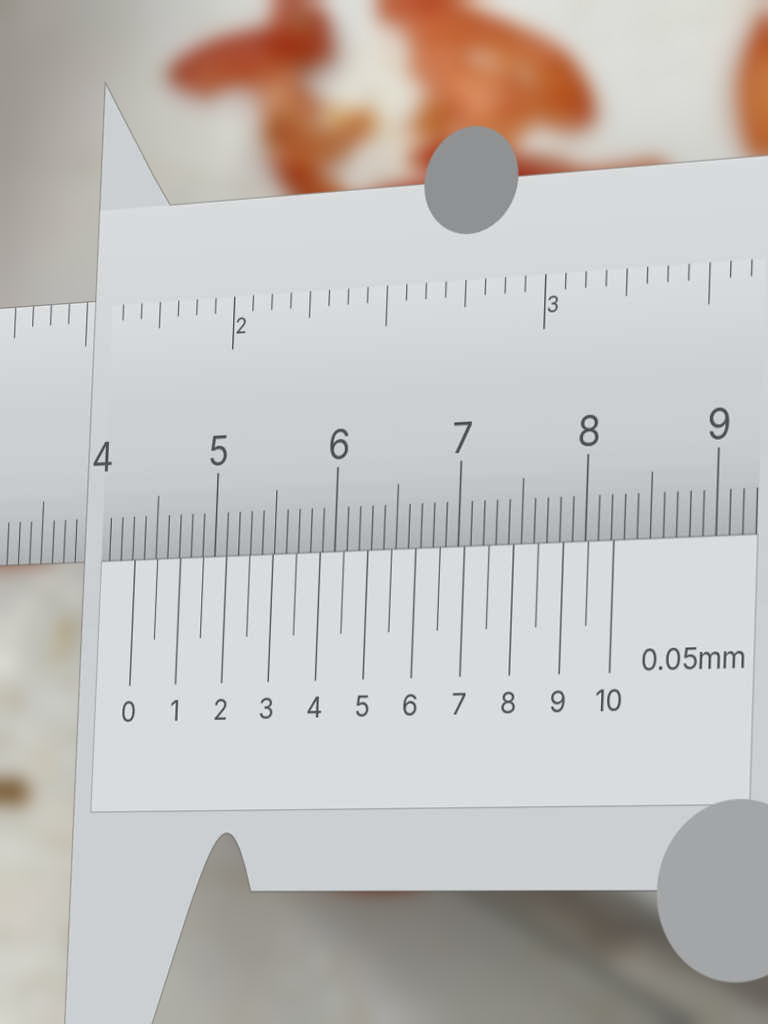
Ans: 43.2
